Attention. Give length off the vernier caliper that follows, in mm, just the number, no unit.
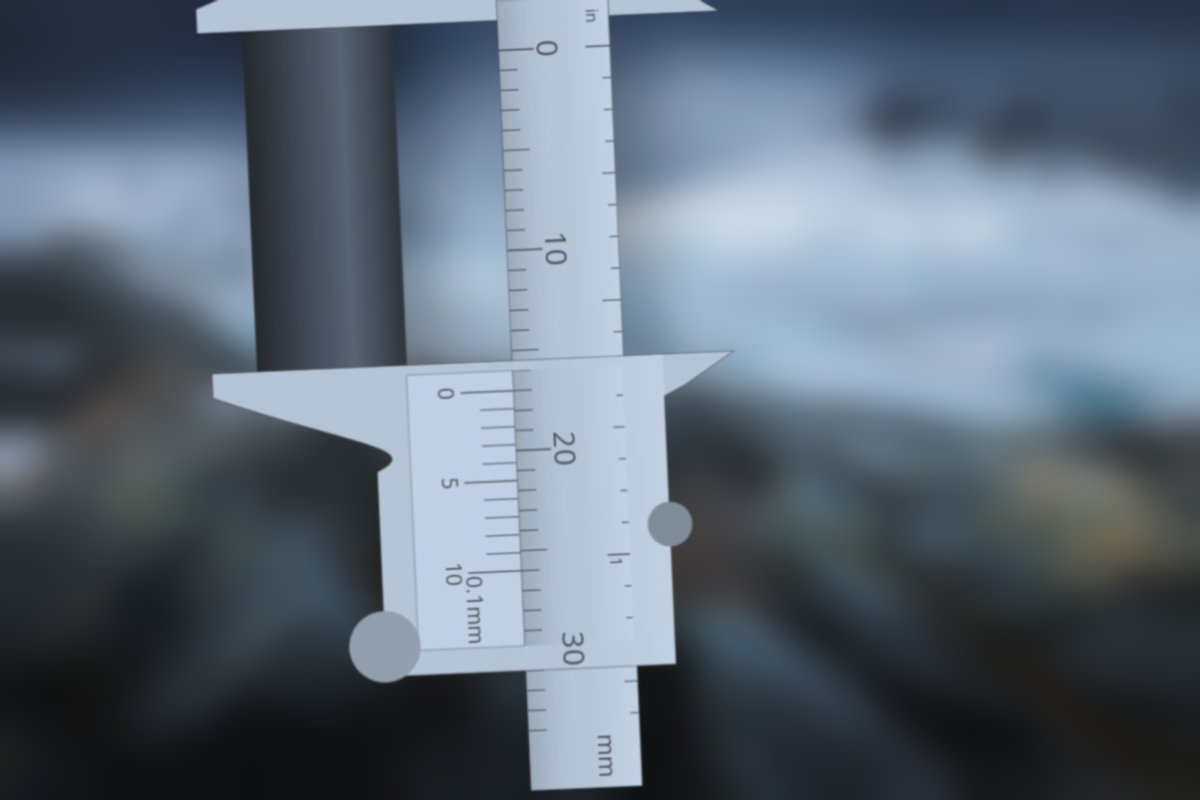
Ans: 17.0
